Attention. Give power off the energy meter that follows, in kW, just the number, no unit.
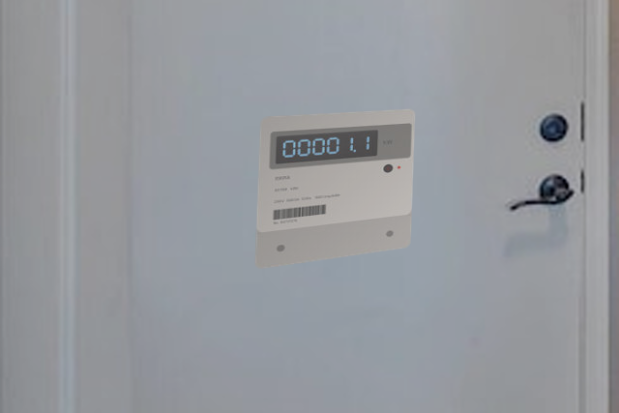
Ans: 1.1
